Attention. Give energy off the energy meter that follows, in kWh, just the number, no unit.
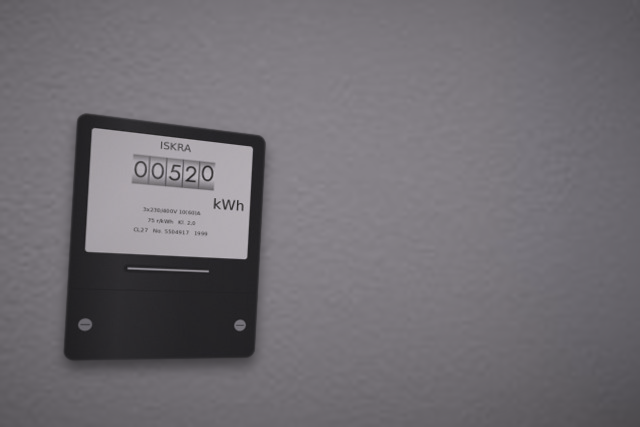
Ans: 520
